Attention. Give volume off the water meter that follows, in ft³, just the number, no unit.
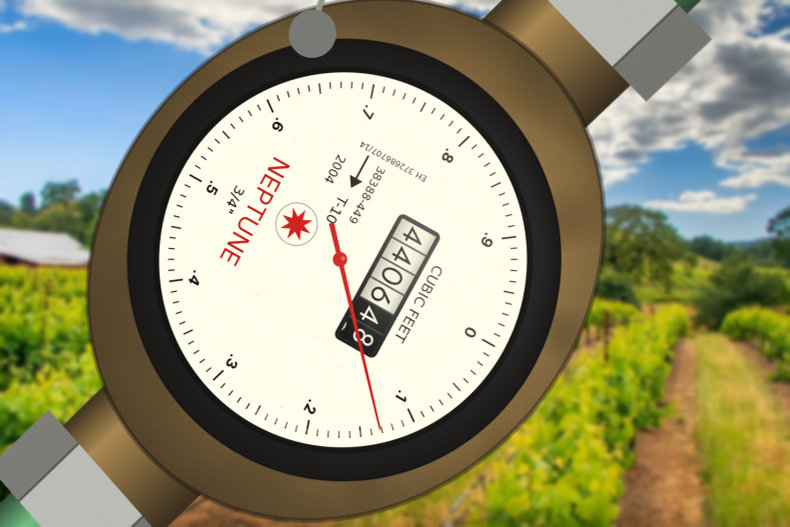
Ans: 440648.13
